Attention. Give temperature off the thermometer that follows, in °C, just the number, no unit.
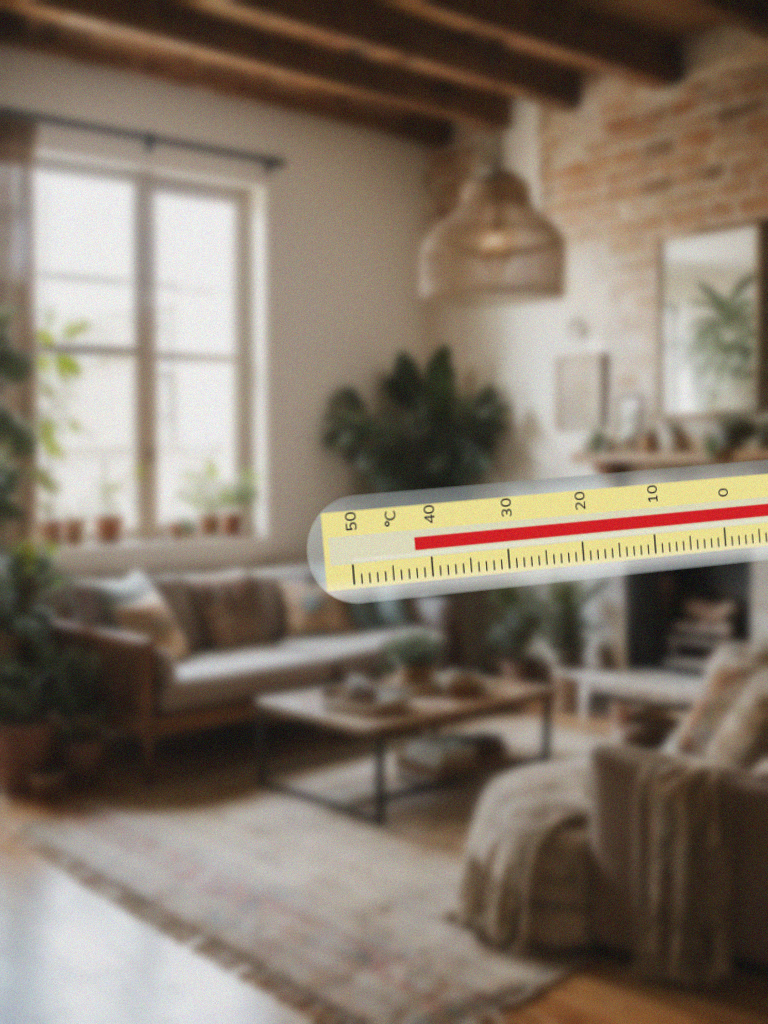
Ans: 42
